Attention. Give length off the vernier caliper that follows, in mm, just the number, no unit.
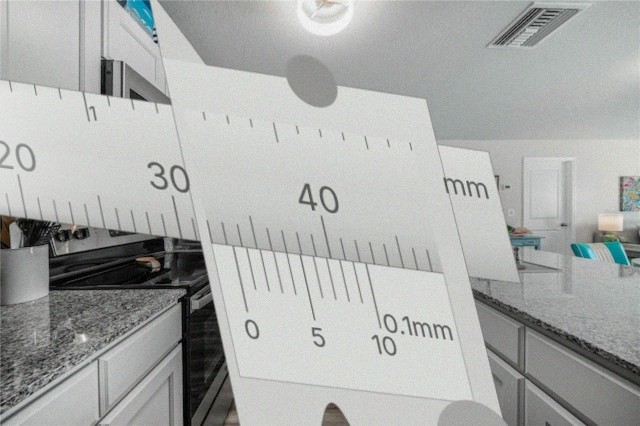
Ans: 33.4
